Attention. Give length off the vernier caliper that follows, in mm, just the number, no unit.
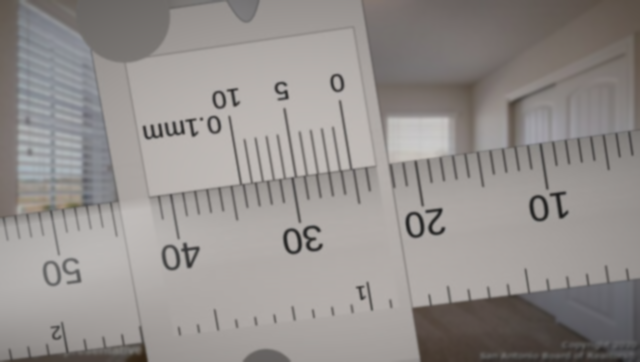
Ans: 25.2
